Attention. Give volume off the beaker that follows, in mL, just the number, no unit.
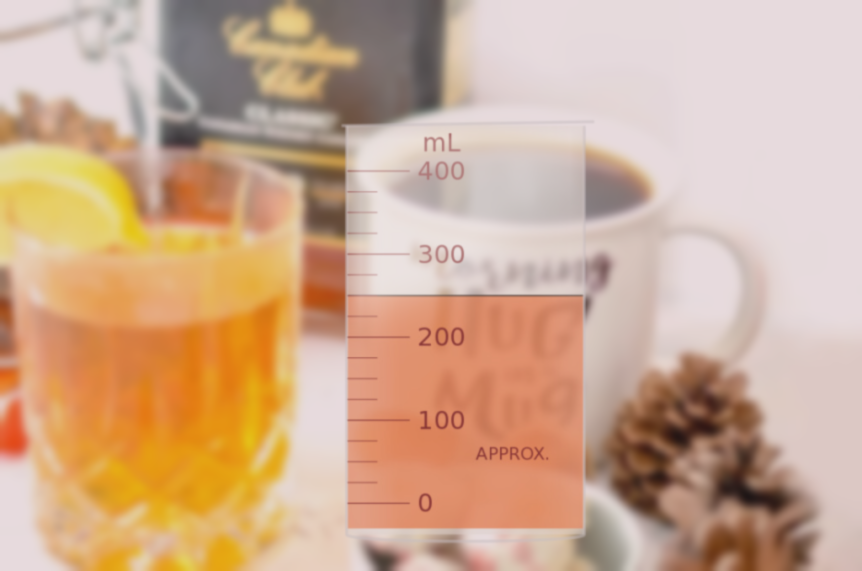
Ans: 250
